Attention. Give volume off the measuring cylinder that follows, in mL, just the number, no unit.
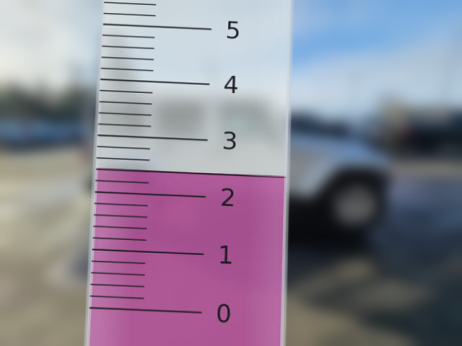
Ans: 2.4
